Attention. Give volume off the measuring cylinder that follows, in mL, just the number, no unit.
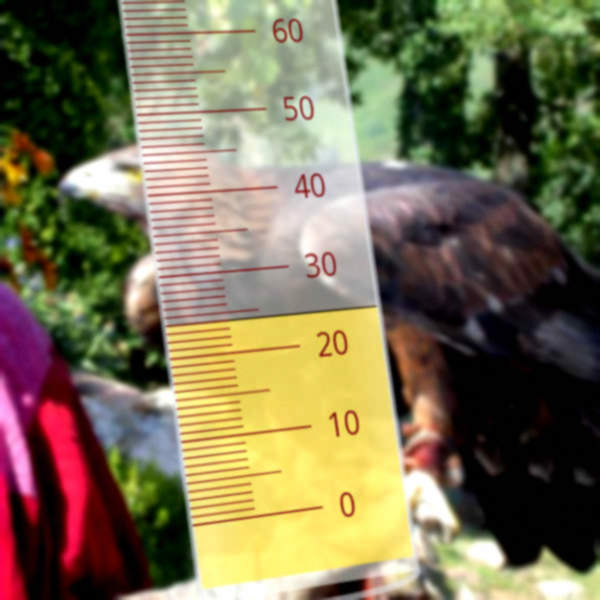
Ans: 24
